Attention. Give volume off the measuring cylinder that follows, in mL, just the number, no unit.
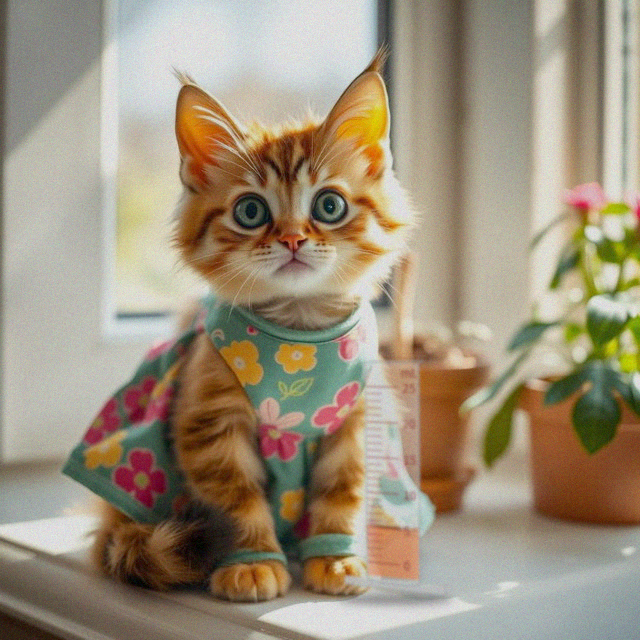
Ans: 5
